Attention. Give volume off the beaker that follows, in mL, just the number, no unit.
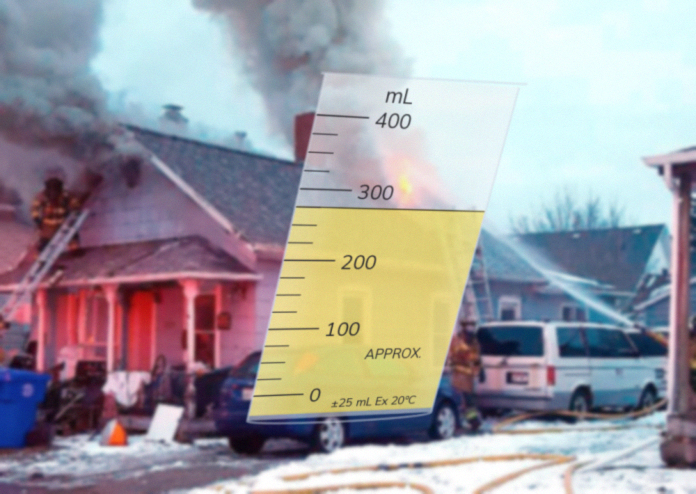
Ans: 275
